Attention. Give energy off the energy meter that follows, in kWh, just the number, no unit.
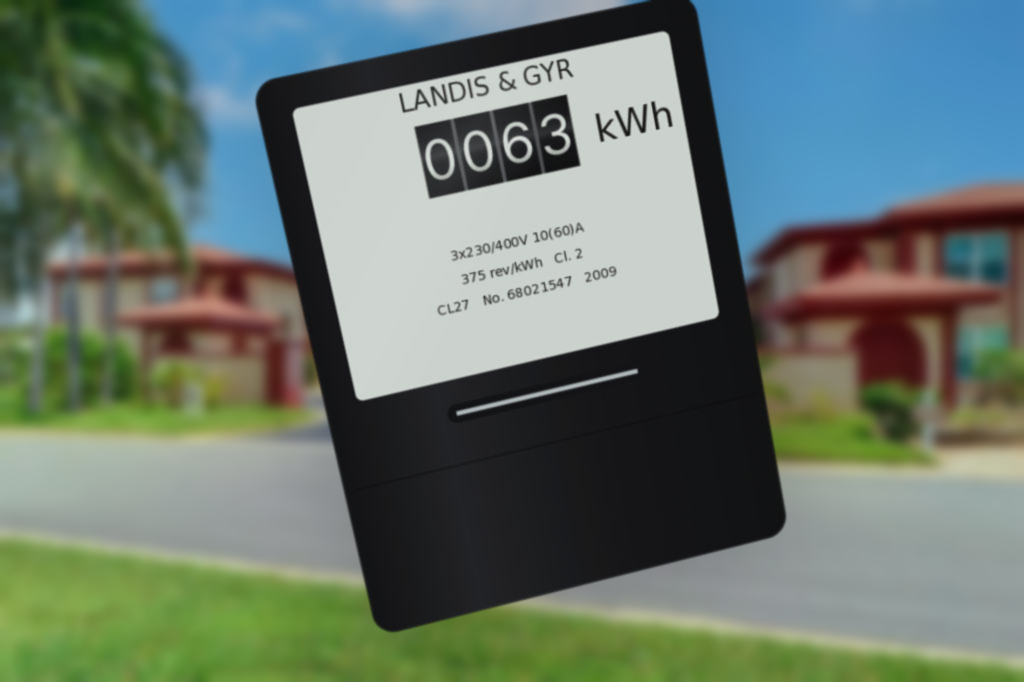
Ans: 63
